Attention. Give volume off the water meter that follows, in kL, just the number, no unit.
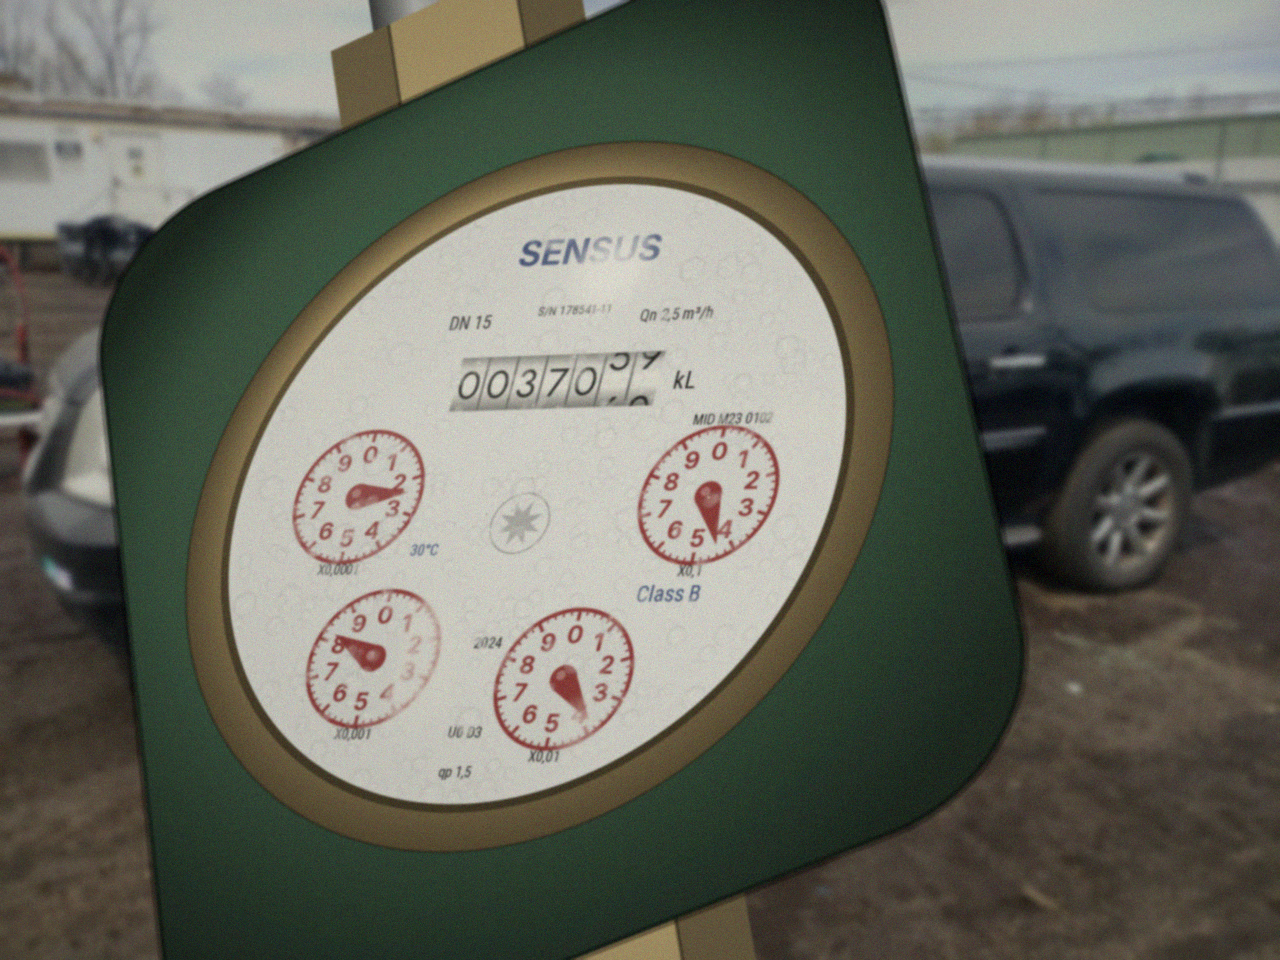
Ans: 37059.4382
